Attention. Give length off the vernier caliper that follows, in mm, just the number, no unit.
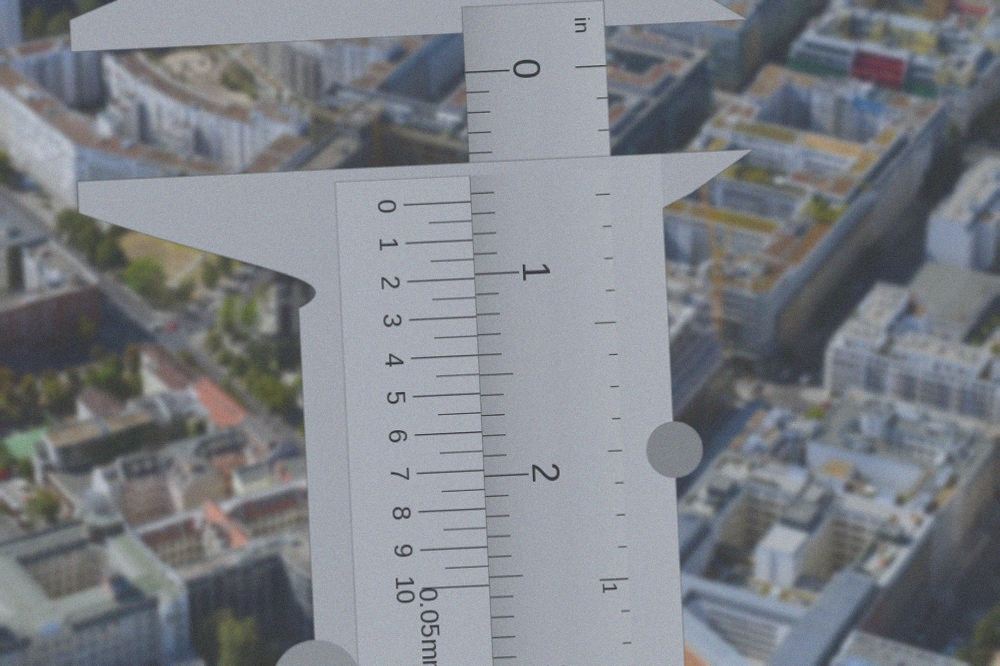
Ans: 6.4
